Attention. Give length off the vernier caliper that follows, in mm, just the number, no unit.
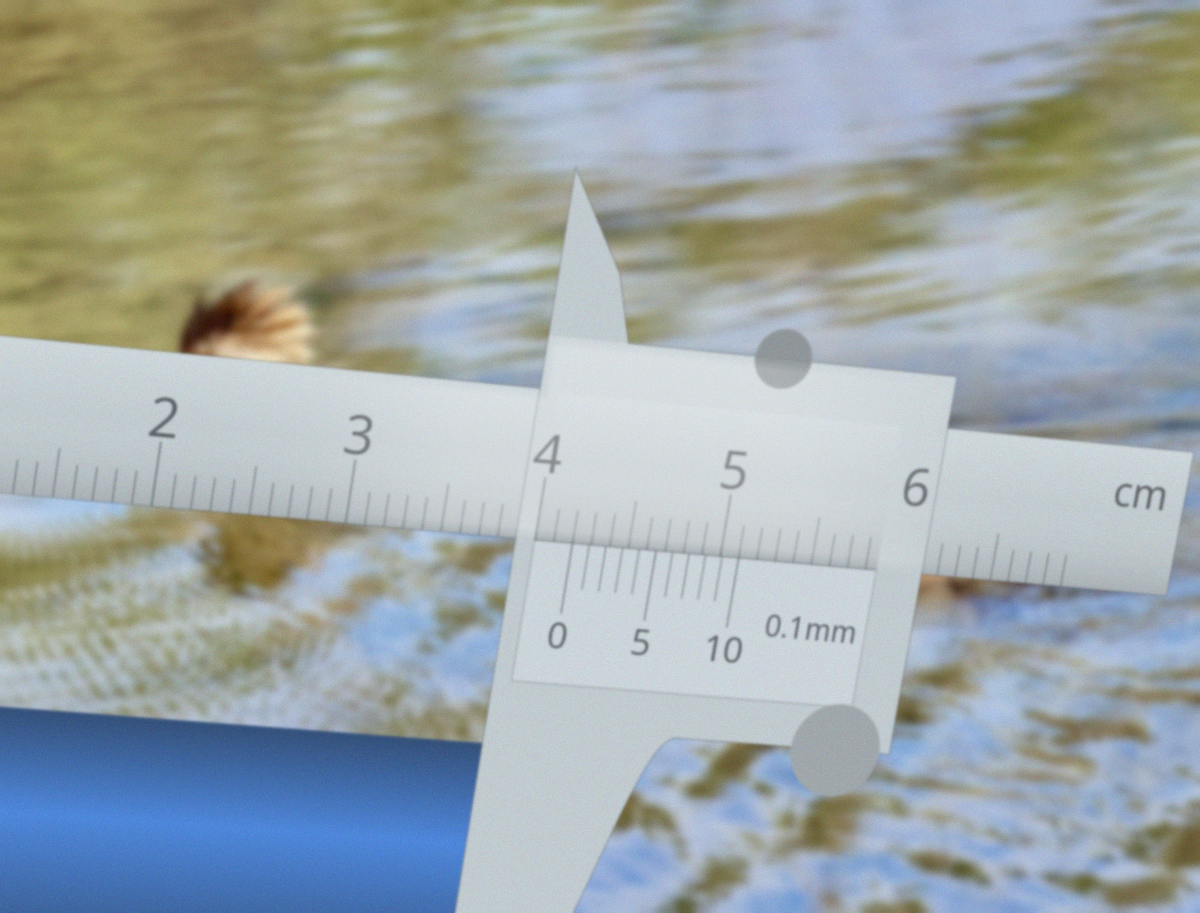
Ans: 42.0
